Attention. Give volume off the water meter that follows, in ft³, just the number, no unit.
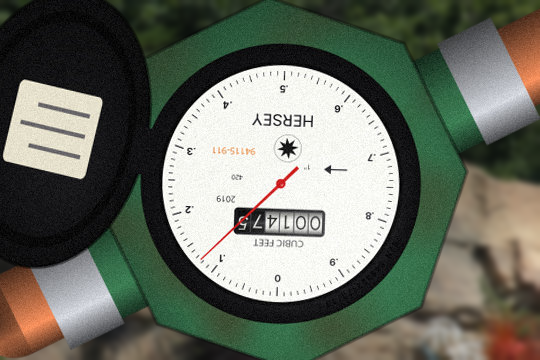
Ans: 1475.12
